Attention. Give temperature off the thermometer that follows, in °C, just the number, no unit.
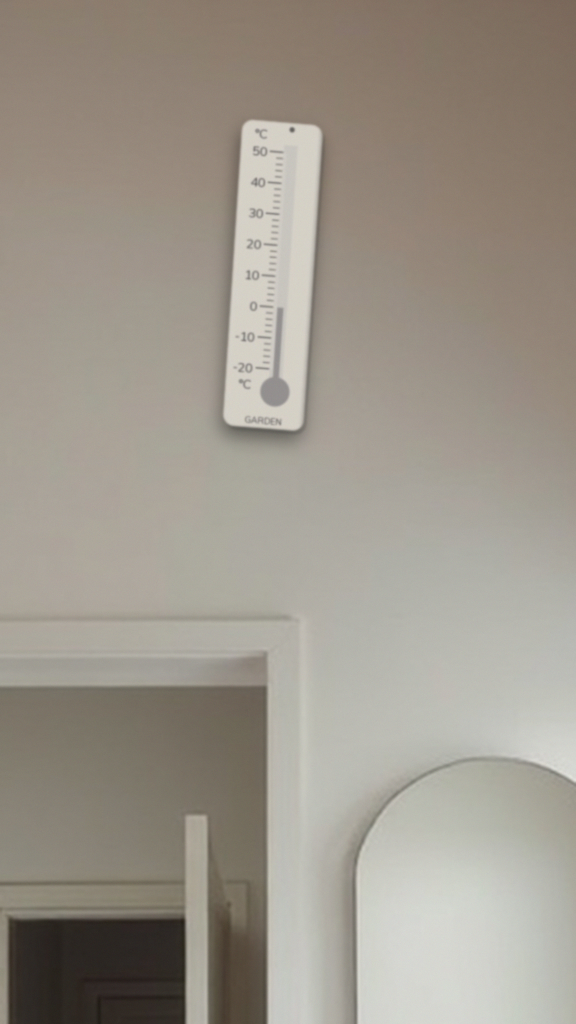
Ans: 0
